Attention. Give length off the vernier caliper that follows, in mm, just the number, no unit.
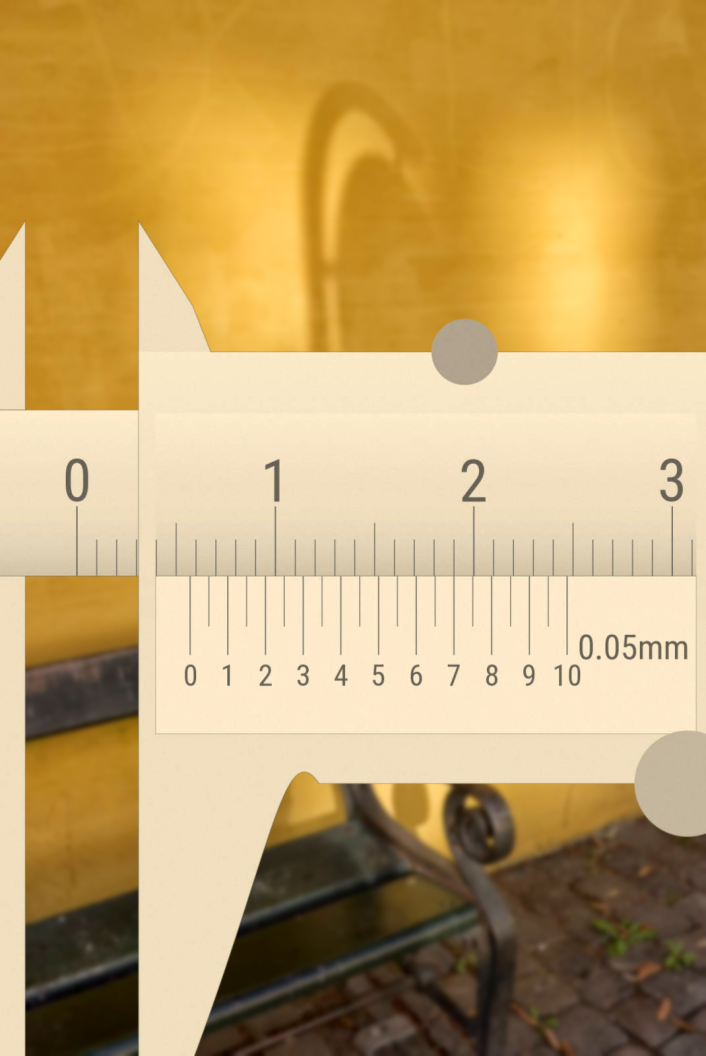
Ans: 5.7
